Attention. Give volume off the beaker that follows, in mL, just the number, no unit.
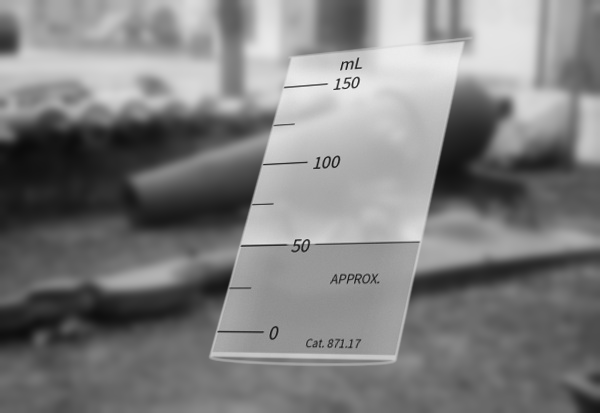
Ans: 50
